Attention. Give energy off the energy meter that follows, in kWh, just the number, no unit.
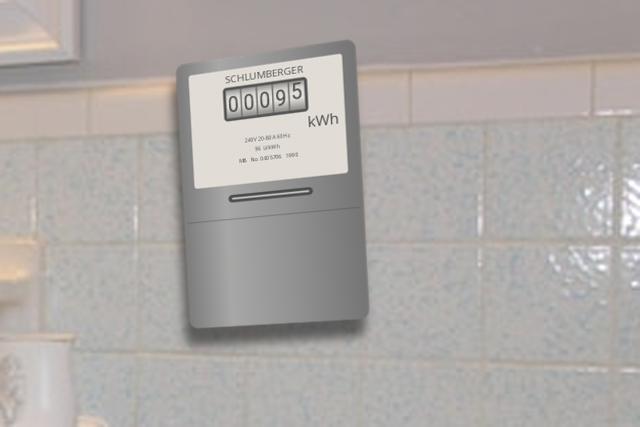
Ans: 95
